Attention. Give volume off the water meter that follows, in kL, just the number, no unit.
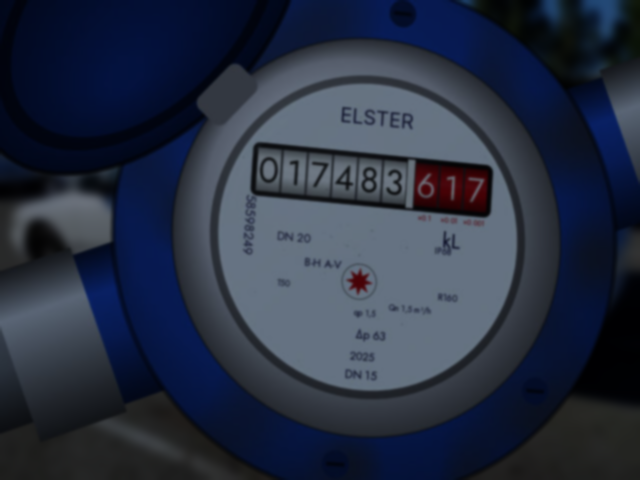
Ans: 17483.617
